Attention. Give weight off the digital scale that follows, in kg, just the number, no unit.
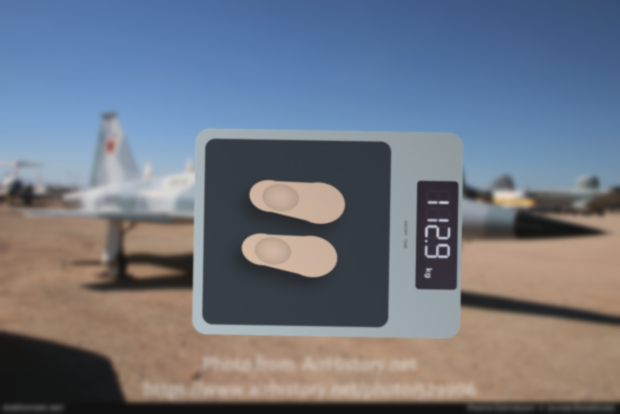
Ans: 112.9
